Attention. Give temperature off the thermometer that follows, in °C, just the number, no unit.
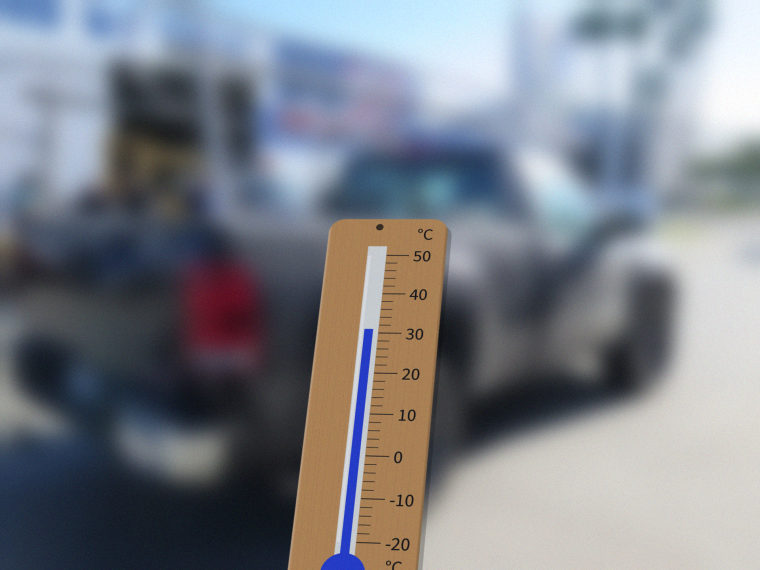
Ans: 31
